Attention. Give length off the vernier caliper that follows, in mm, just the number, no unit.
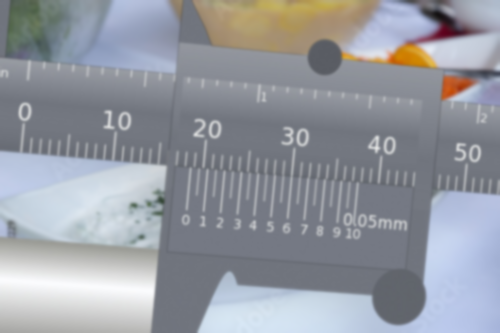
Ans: 18.6
